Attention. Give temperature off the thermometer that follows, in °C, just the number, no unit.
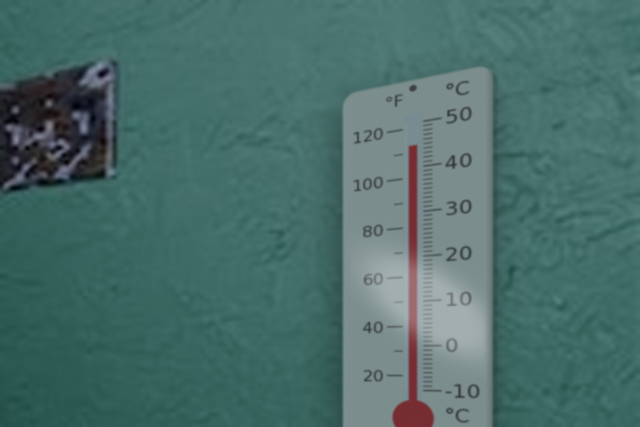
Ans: 45
